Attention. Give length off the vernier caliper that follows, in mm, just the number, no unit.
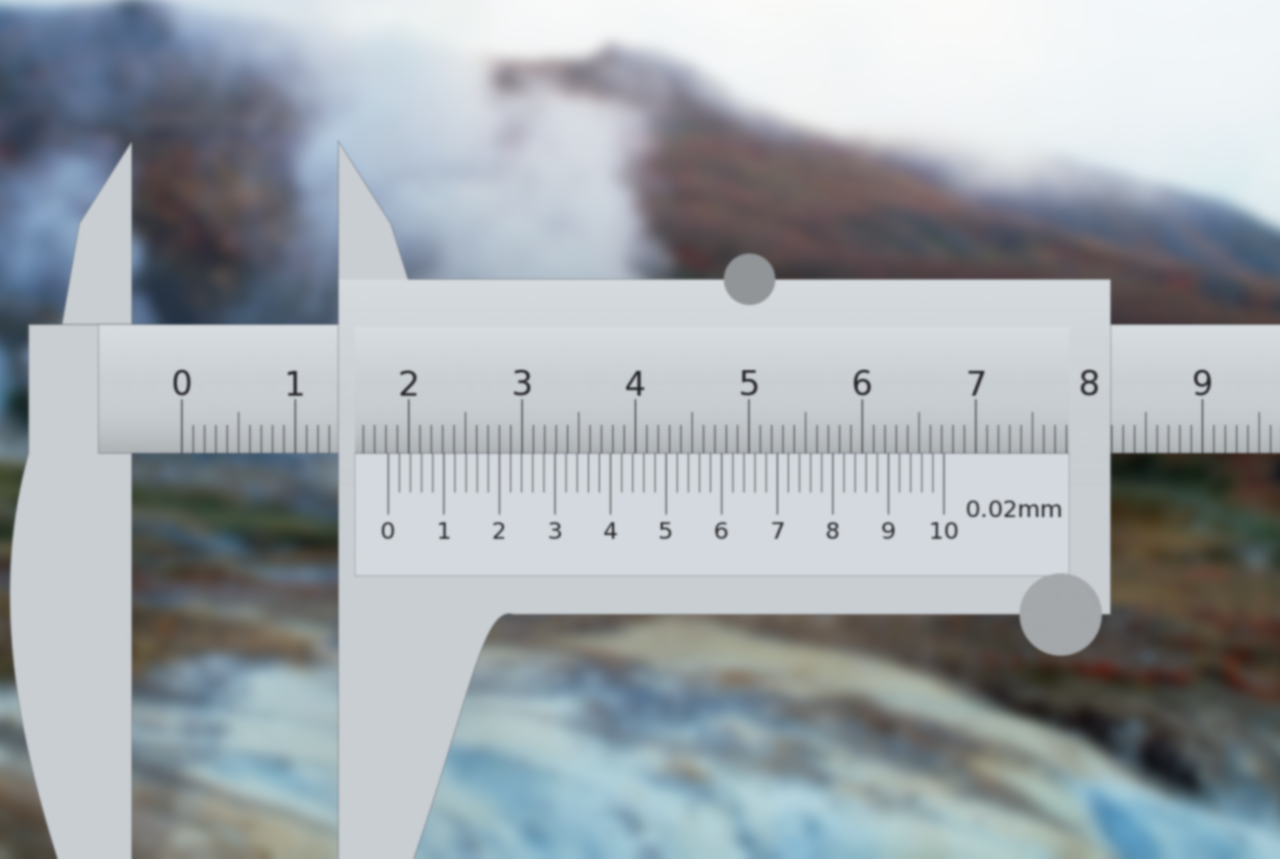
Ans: 18.2
